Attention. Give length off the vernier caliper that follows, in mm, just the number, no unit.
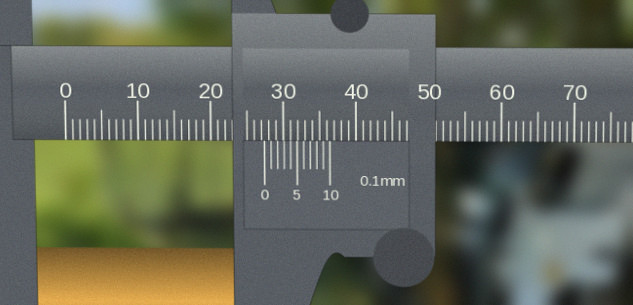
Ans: 27.4
